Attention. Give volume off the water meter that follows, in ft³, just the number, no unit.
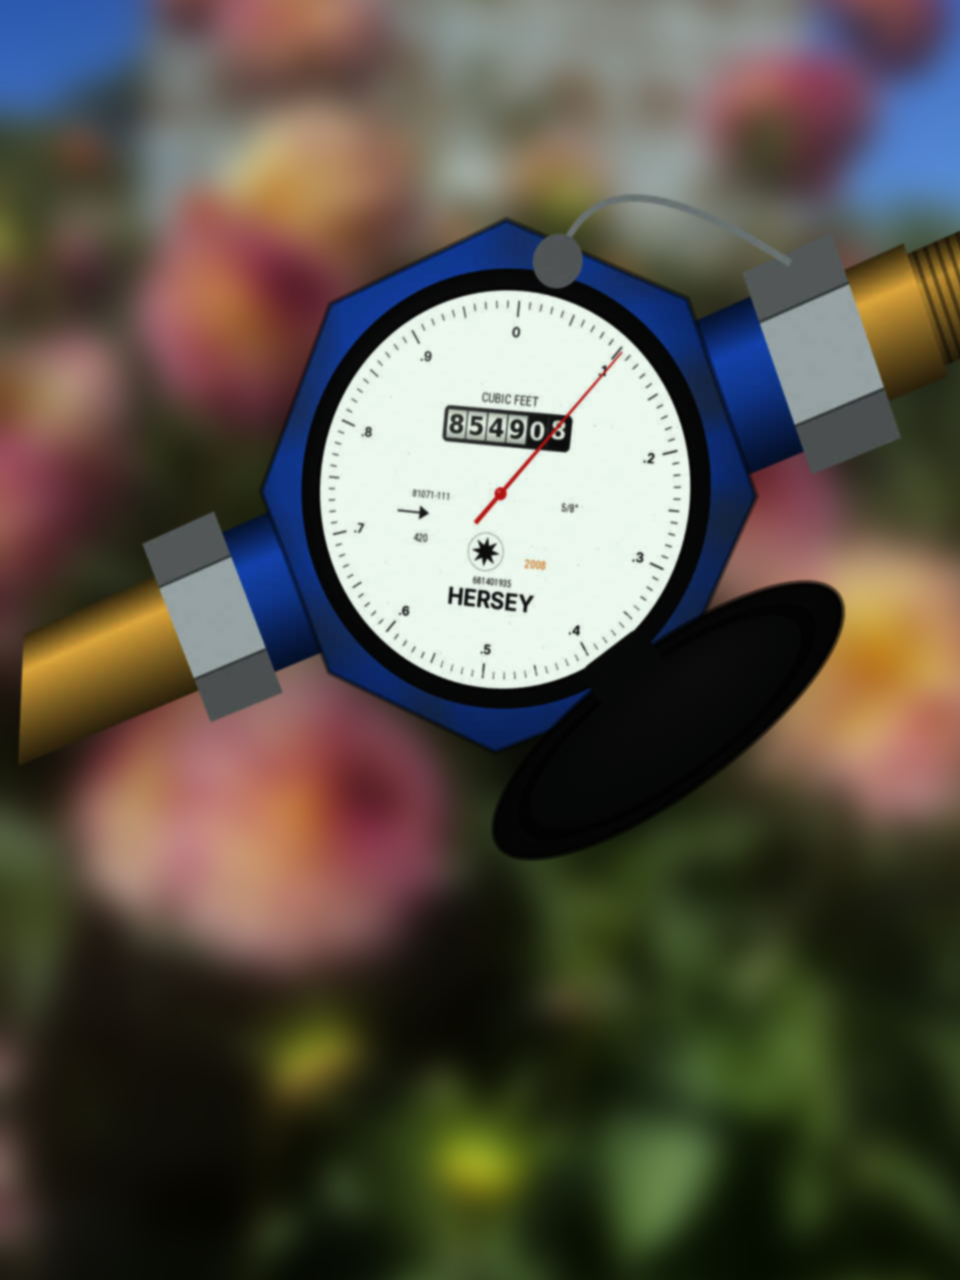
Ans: 854908.10
